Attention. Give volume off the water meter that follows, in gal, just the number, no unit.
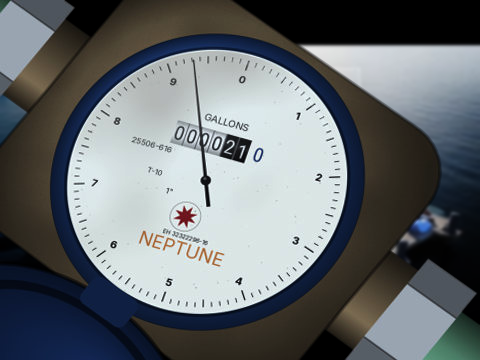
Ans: 209.3
